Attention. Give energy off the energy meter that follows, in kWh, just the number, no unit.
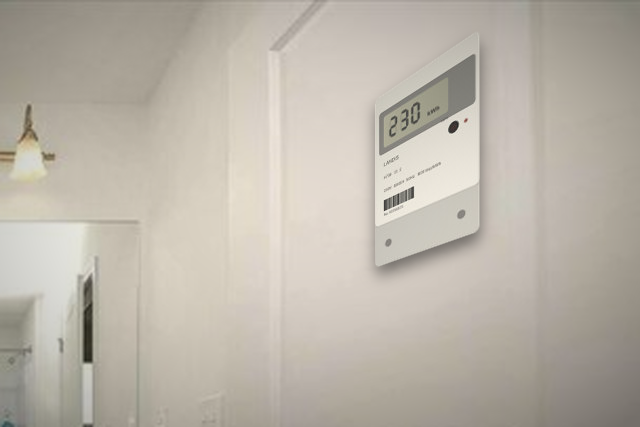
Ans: 230
